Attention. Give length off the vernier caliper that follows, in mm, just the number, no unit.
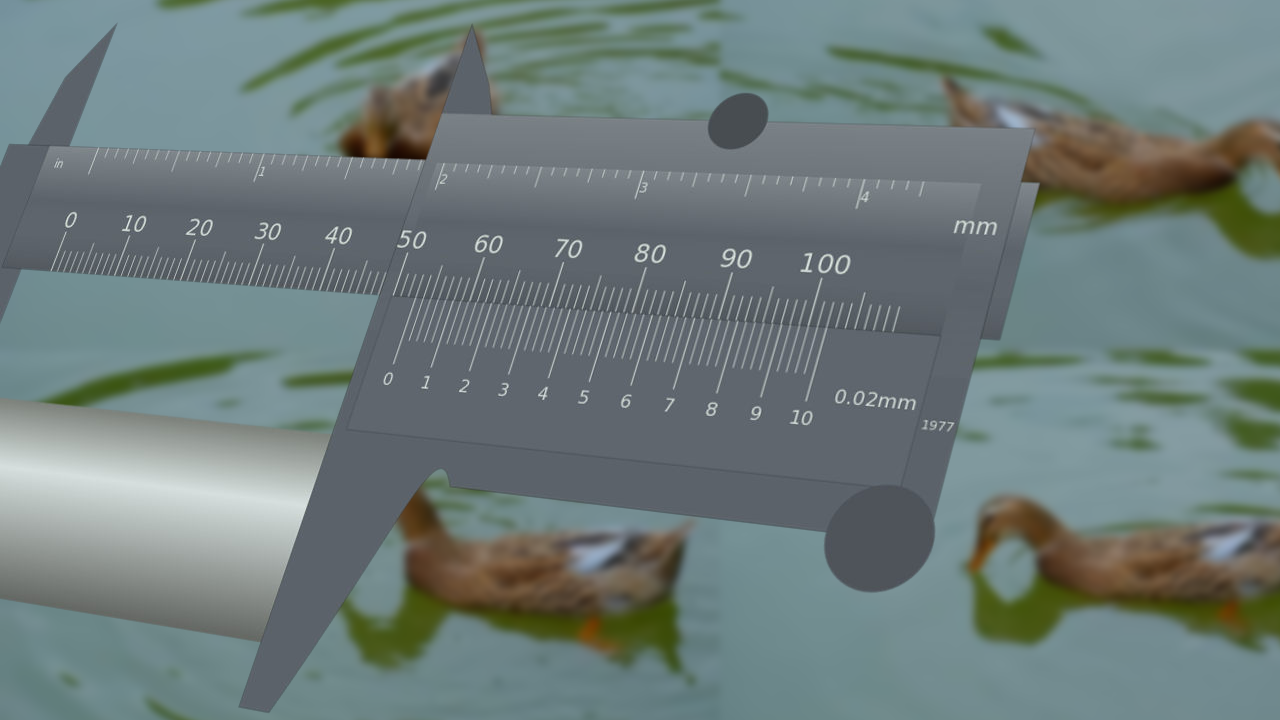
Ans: 53.0
